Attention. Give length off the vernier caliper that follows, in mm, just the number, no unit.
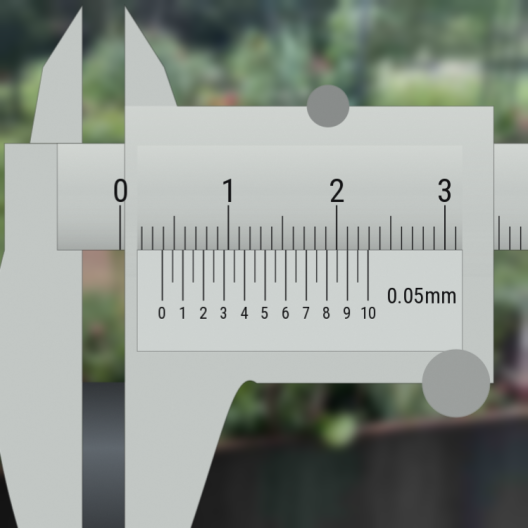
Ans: 3.9
